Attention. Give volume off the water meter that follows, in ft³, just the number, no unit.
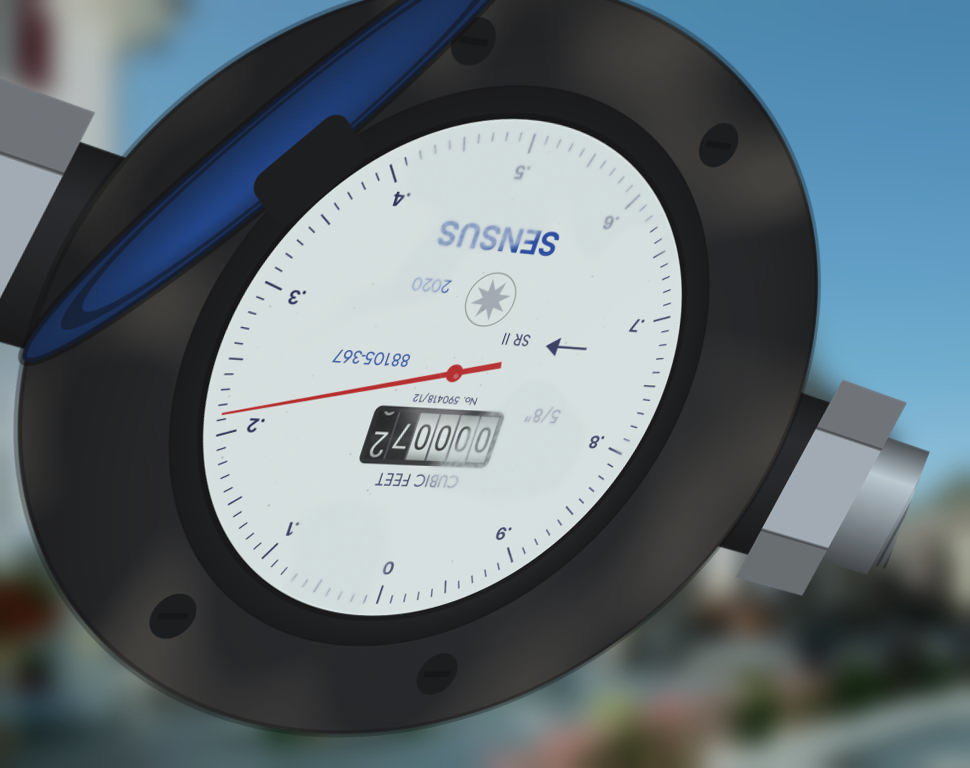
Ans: 72.21
